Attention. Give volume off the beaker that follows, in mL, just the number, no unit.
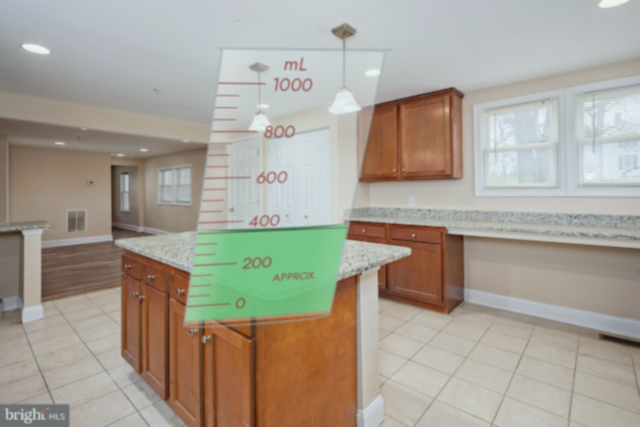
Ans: 350
